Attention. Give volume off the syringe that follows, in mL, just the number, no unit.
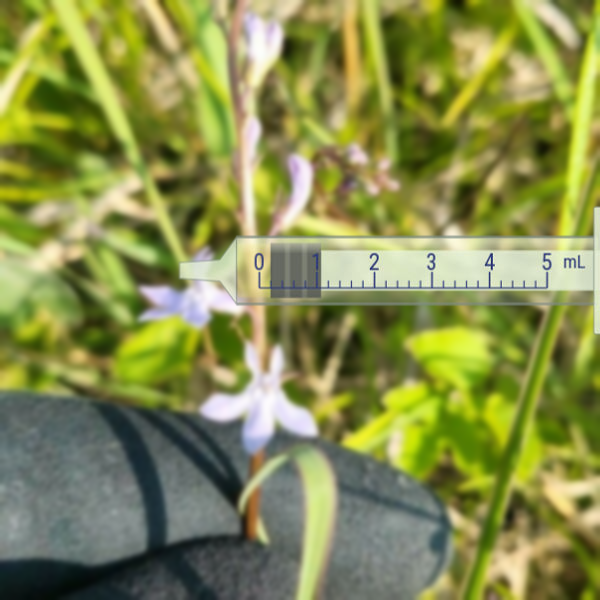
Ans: 0.2
